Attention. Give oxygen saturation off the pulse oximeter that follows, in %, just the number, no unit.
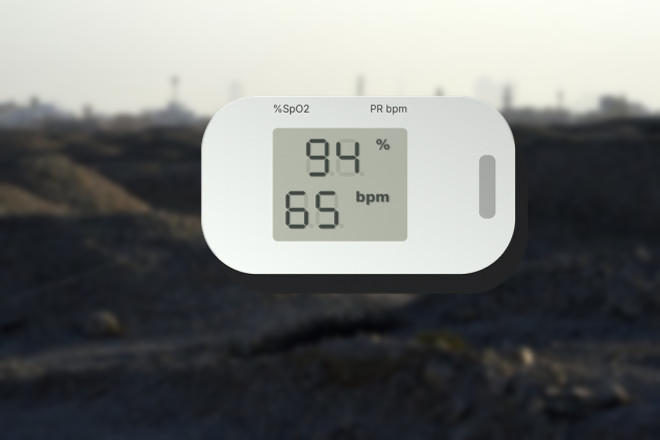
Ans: 94
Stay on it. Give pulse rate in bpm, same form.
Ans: 65
